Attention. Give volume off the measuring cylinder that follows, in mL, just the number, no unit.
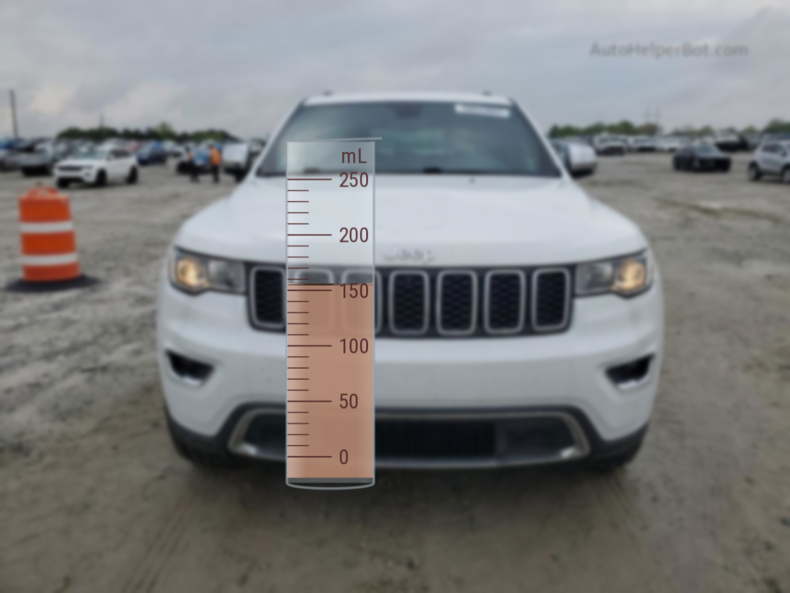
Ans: 155
